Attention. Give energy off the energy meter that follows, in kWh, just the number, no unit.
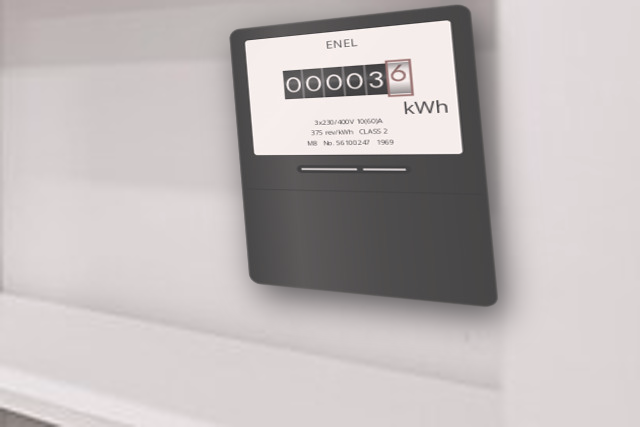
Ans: 3.6
